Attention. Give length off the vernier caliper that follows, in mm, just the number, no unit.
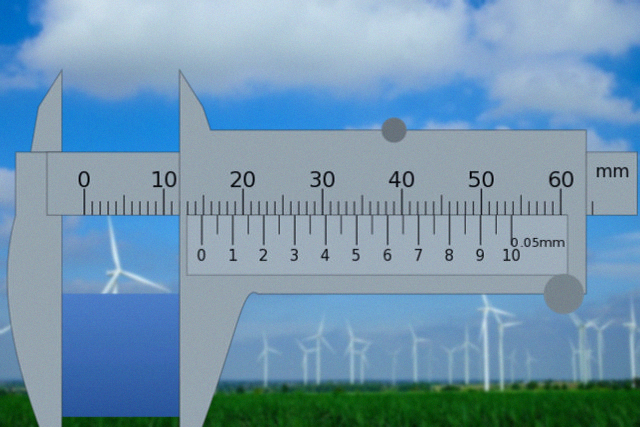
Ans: 14.8
